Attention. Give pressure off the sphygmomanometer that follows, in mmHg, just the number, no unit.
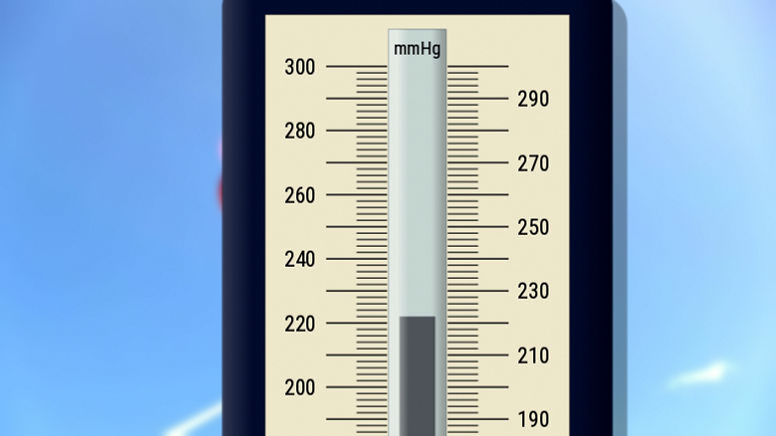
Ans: 222
